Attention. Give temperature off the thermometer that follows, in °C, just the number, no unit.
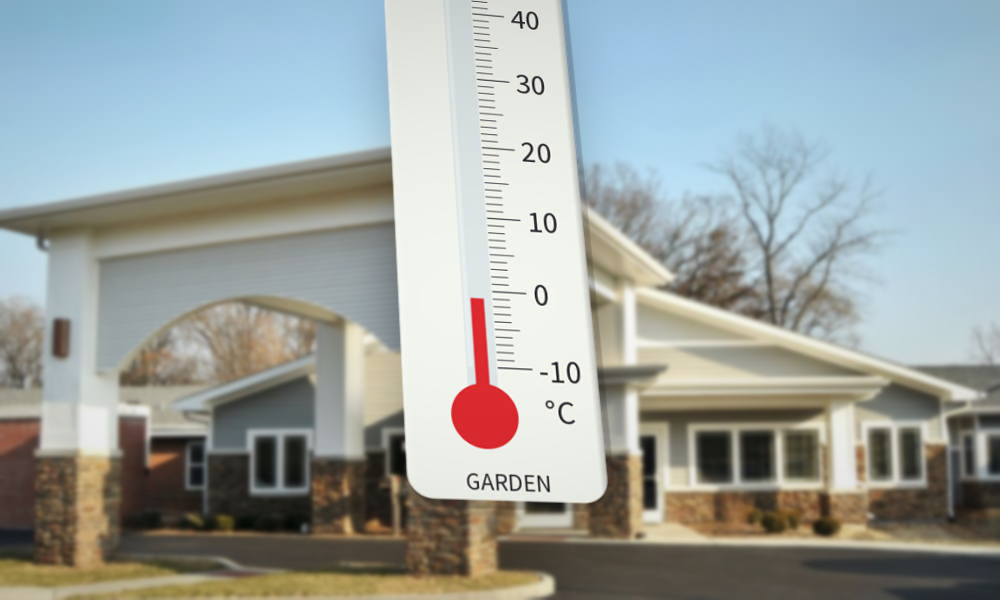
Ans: -1
